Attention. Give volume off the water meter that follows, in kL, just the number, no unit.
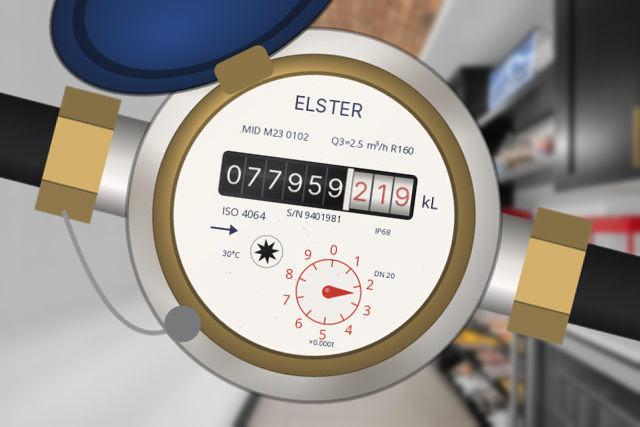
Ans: 77959.2192
